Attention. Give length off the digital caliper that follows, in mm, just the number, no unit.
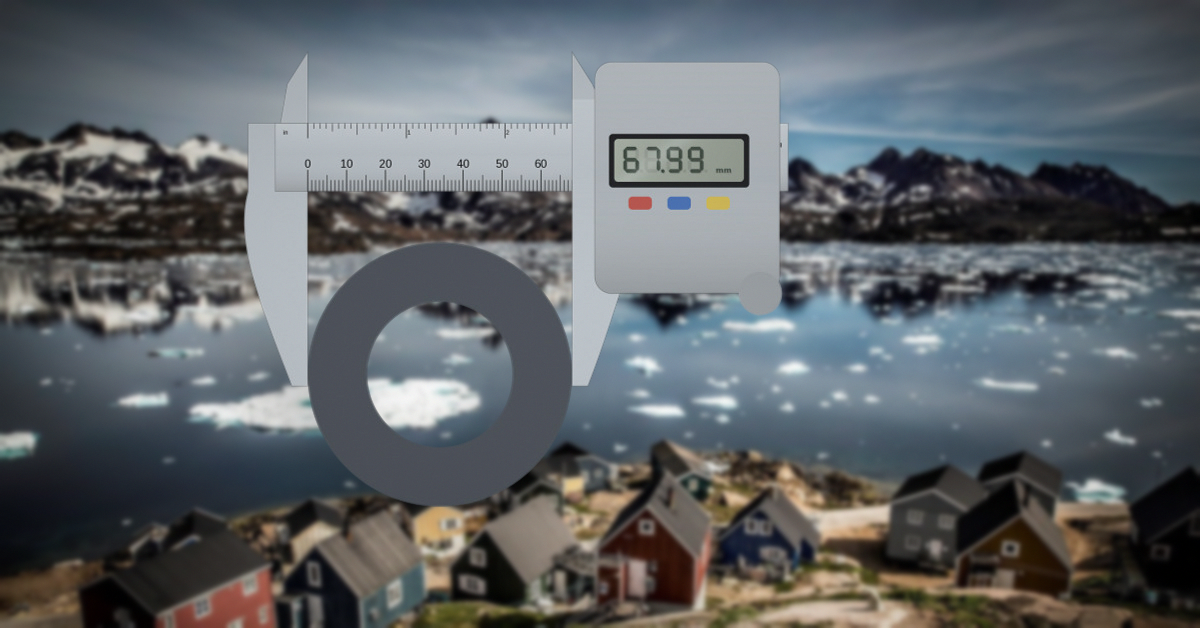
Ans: 67.99
